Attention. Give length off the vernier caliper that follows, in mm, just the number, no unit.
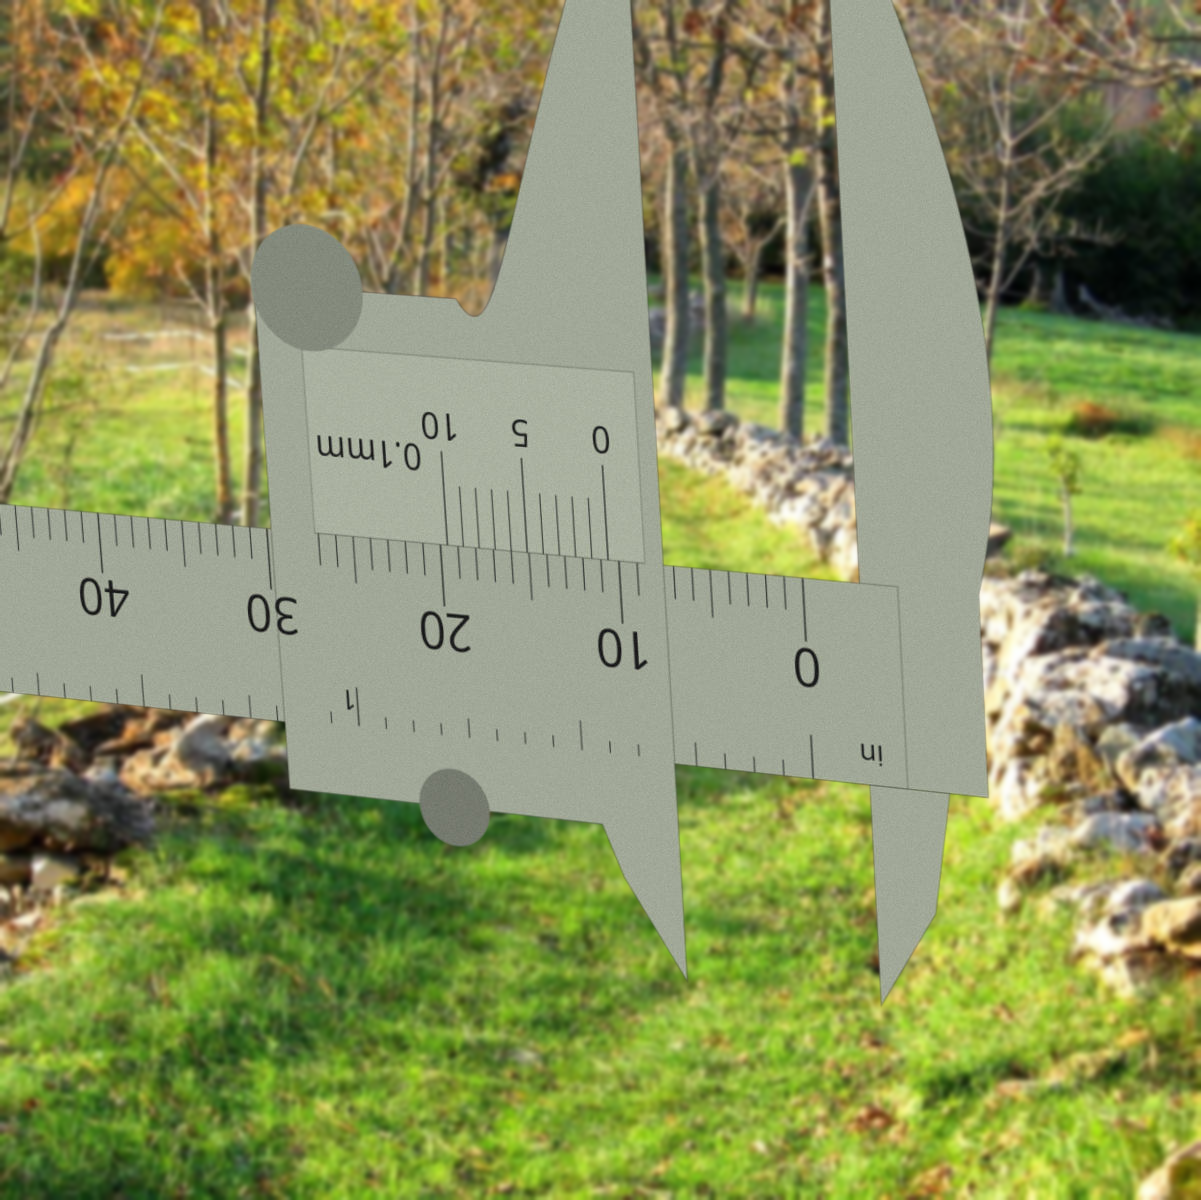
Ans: 10.6
